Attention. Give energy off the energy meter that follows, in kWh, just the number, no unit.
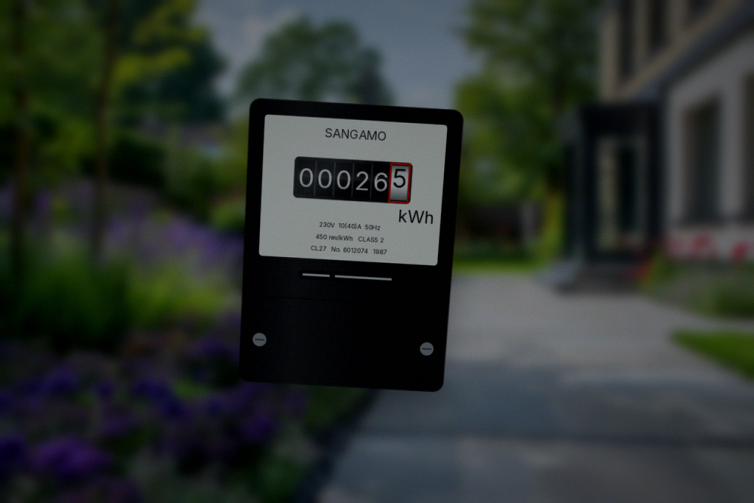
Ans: 26.5
